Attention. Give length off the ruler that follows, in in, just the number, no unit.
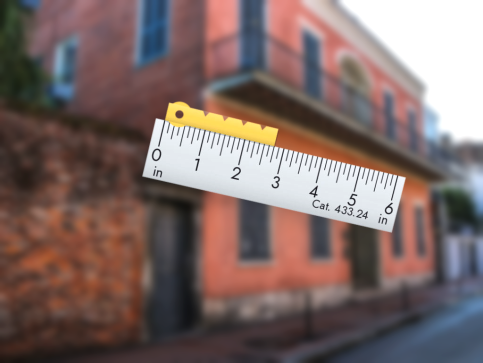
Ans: 2.75
